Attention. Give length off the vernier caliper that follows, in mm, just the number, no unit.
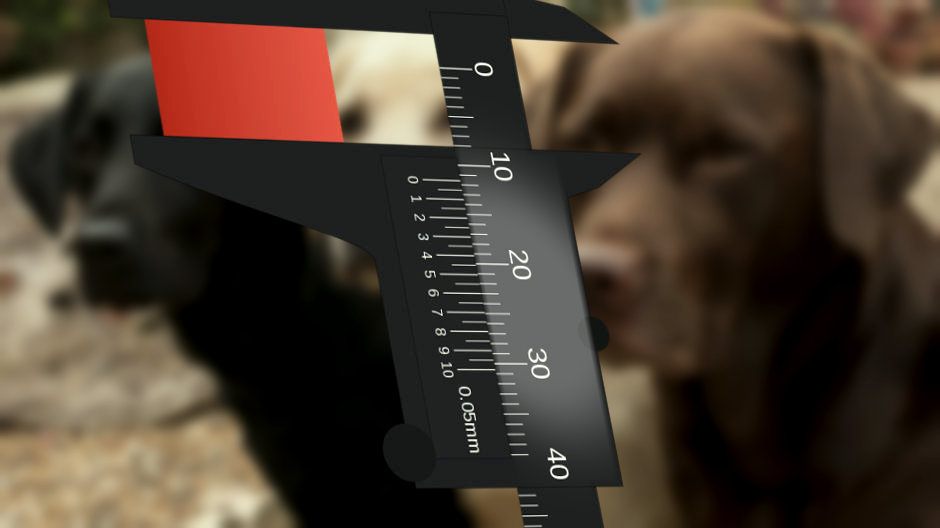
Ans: 11.6
